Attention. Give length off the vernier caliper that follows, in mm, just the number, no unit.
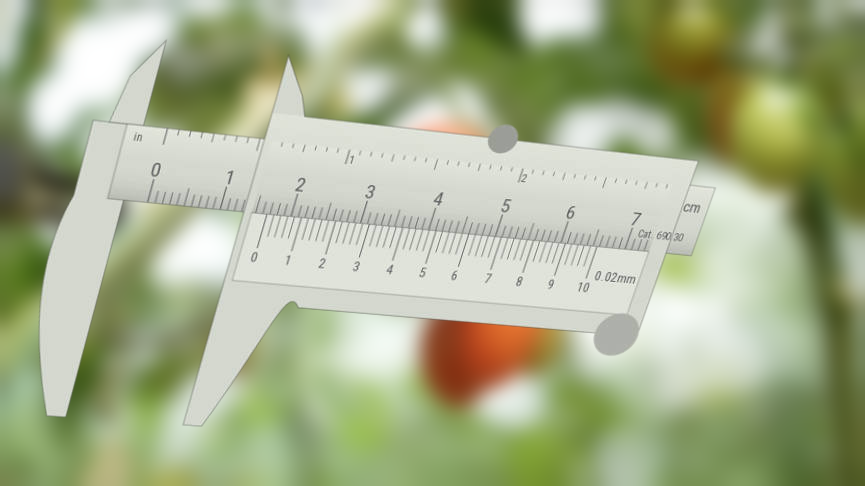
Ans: 16.6
